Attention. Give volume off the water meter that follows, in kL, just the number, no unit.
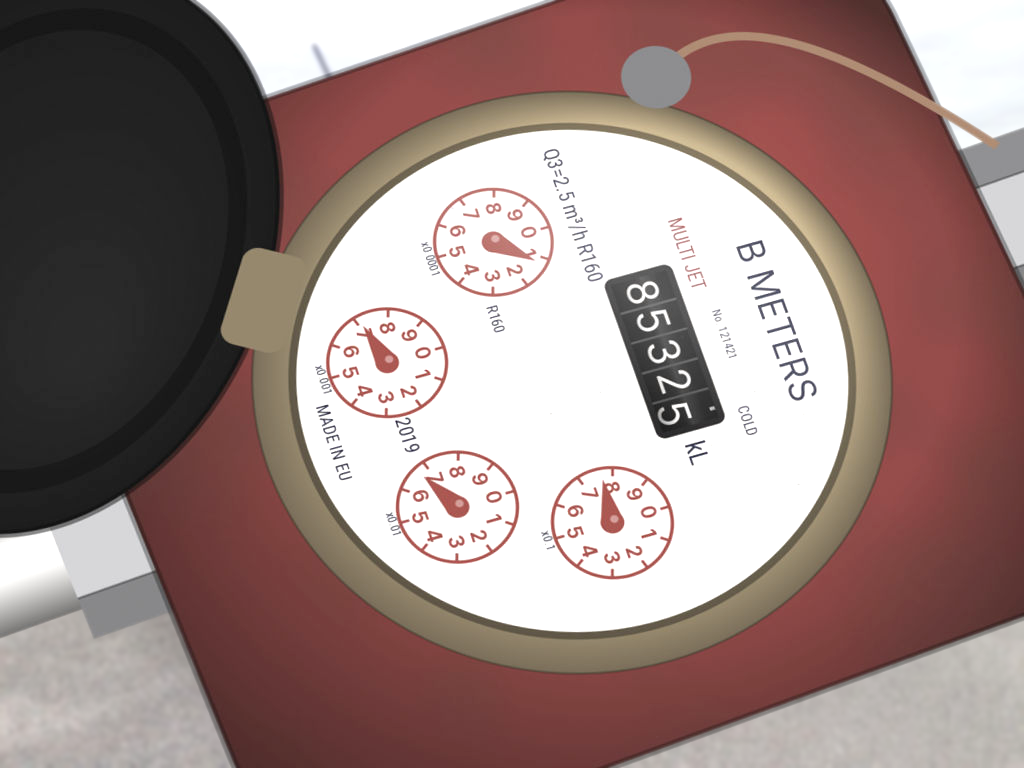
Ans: 85324.7671
